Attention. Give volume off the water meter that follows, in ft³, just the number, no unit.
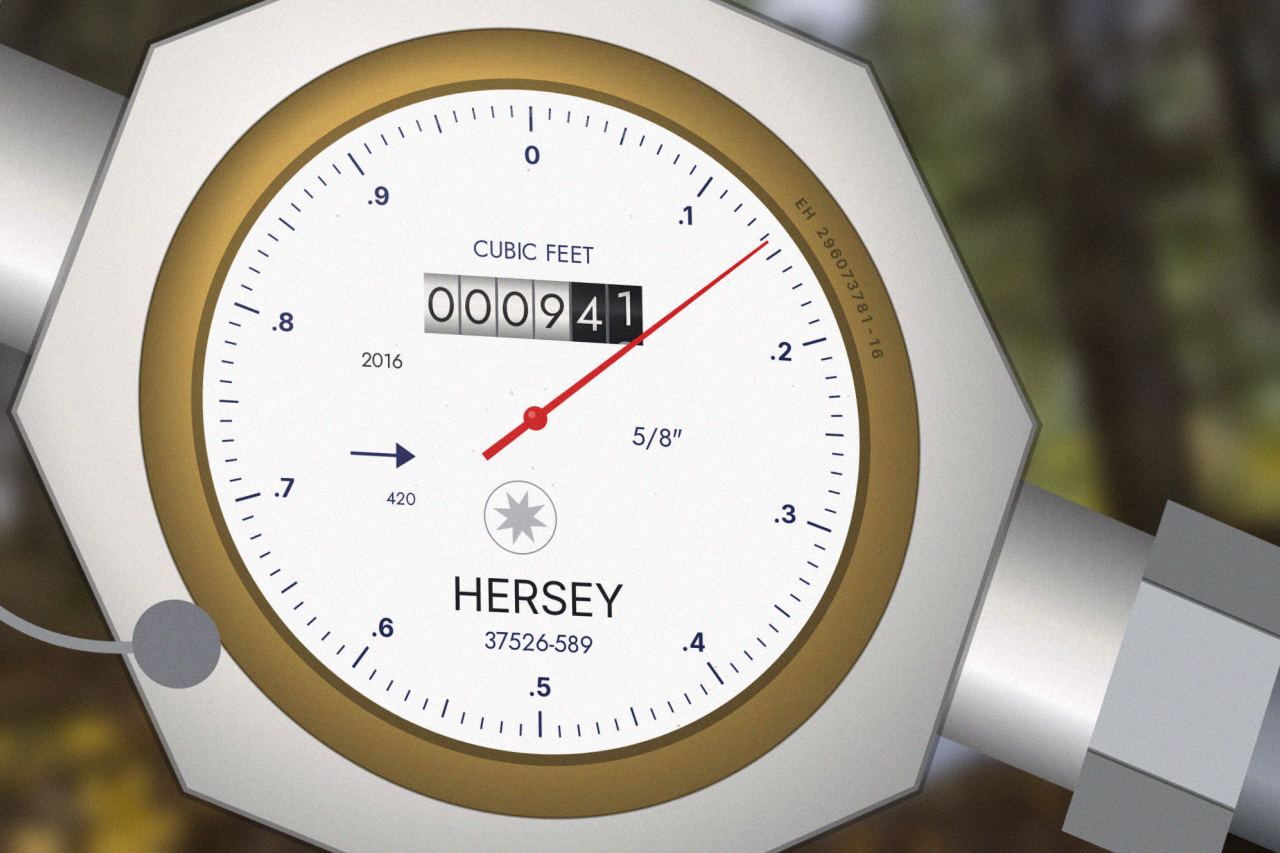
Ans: 941.14
